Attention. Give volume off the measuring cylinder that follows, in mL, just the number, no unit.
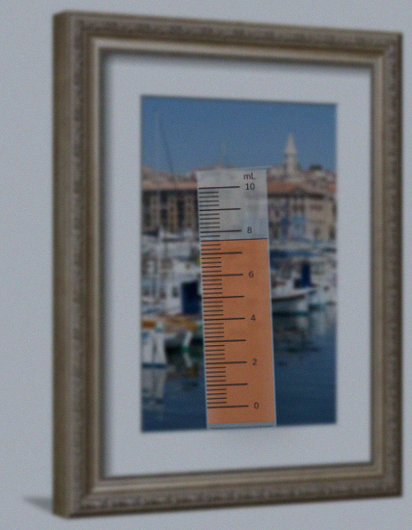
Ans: 7.6
